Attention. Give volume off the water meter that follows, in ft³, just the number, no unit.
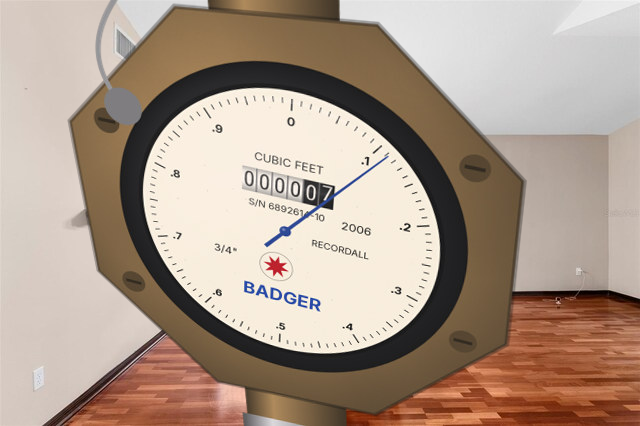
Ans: 7.11
